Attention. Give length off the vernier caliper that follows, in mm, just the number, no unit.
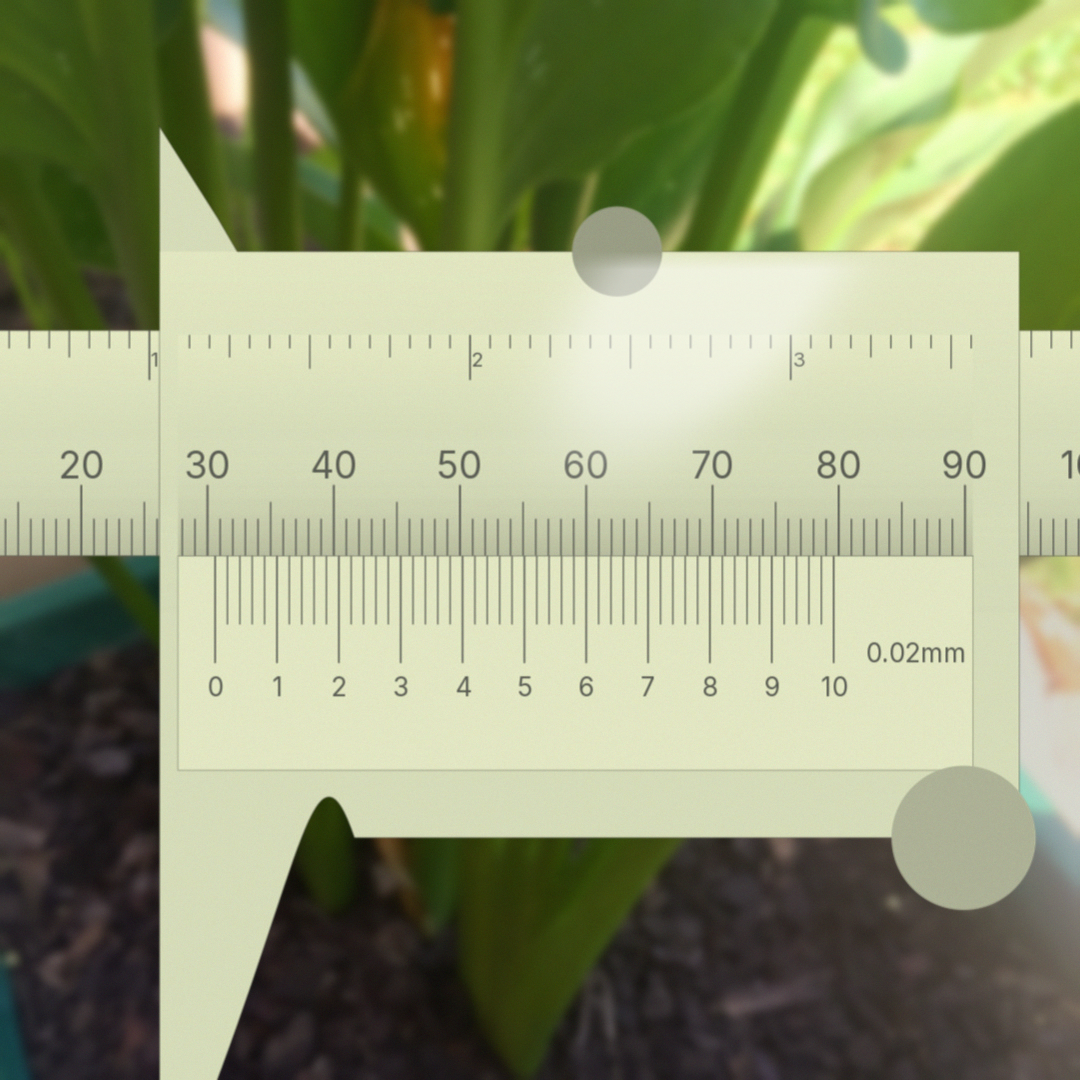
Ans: 30.6
